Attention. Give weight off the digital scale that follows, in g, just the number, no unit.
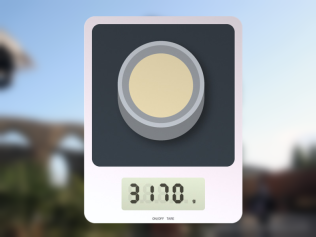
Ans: 3170
